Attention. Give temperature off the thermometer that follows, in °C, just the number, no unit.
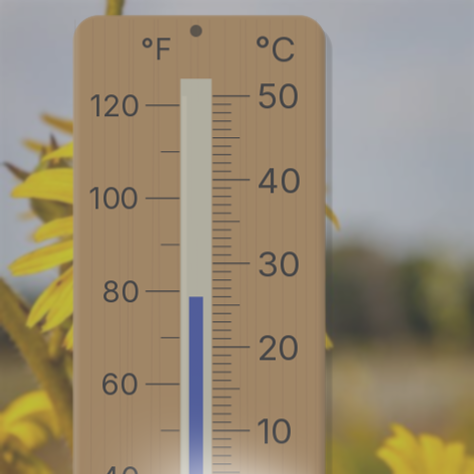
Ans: 26
